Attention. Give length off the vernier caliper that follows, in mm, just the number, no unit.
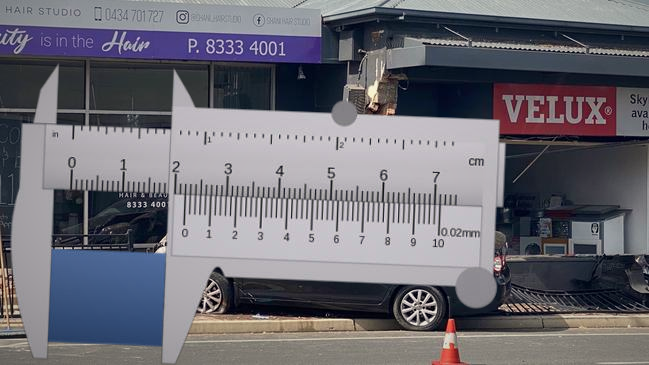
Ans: 22.0
